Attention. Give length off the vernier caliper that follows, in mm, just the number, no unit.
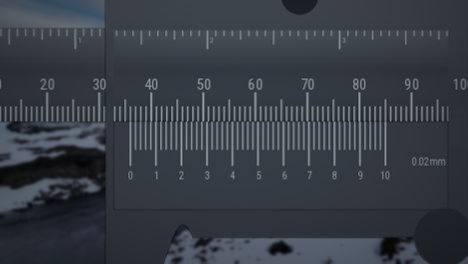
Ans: 36.0
